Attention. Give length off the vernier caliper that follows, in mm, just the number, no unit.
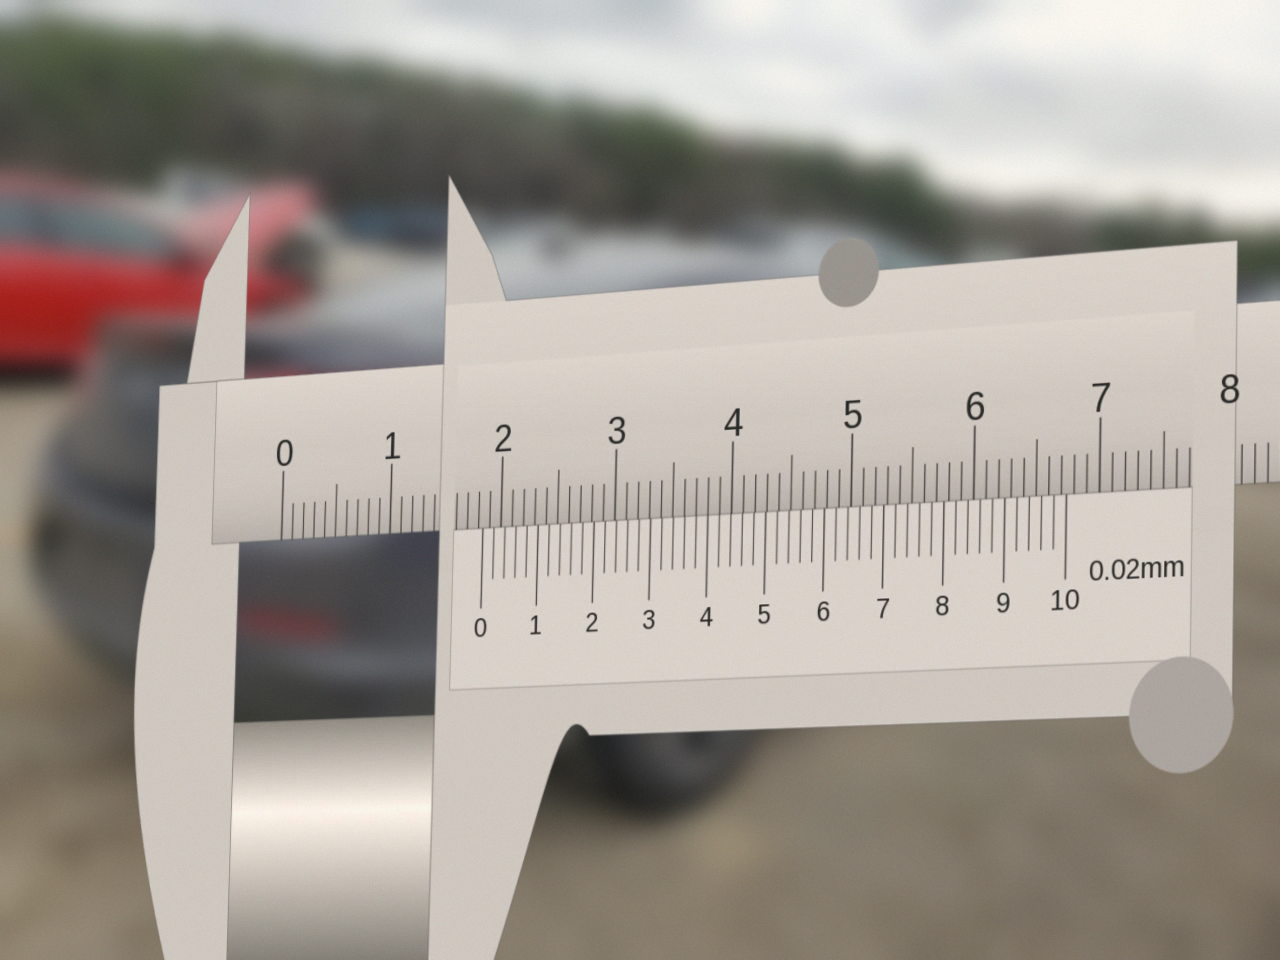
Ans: 18.4
